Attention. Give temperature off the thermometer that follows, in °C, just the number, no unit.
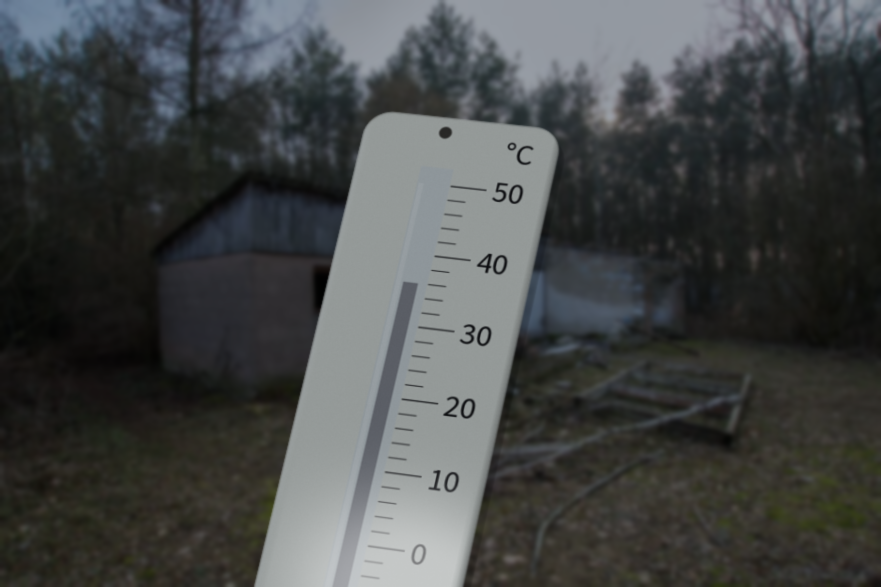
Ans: 36
